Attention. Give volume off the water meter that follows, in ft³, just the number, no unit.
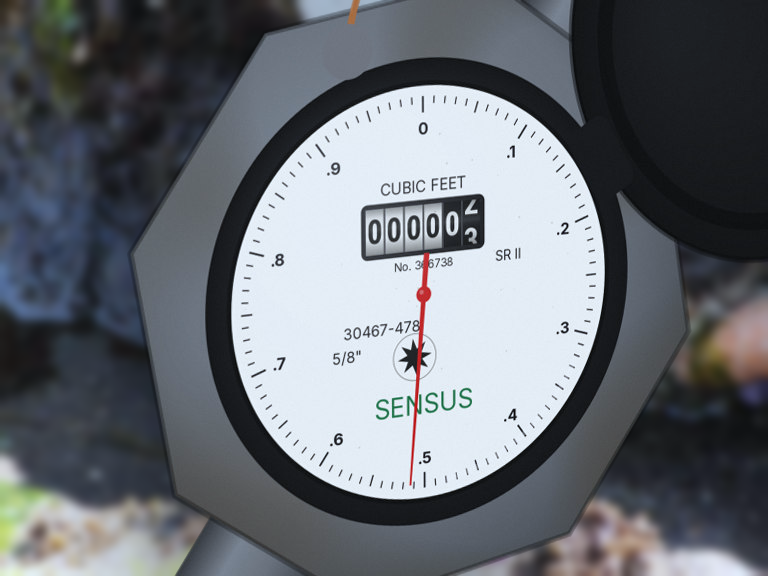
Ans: 2.51
